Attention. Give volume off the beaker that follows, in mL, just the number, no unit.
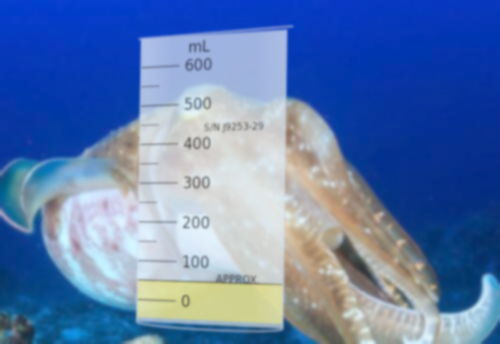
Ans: 50
